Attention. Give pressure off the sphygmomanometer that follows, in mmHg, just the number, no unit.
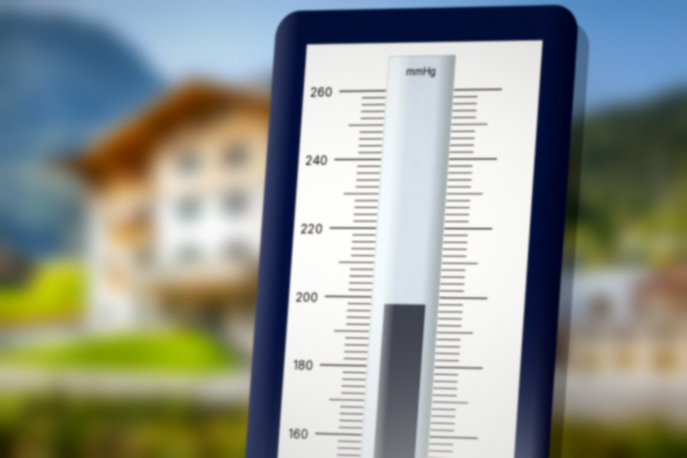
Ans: 198
